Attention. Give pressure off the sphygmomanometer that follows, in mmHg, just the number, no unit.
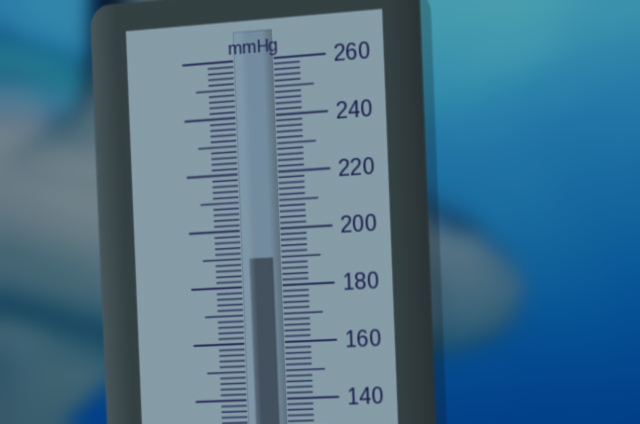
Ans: 190
